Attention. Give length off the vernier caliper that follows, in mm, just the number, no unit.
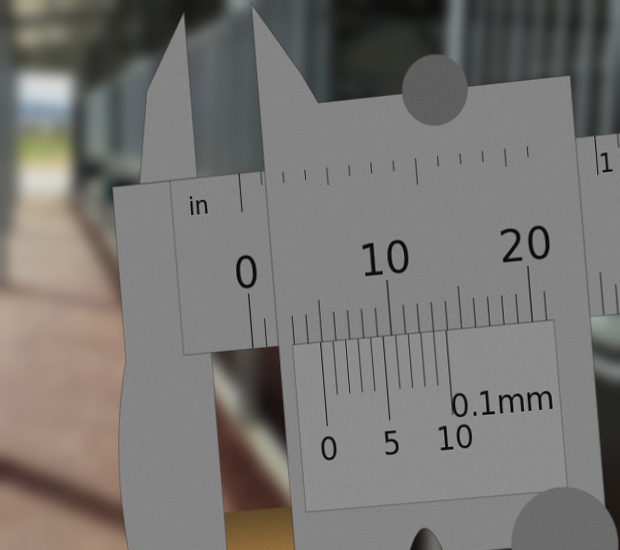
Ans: 4.9
